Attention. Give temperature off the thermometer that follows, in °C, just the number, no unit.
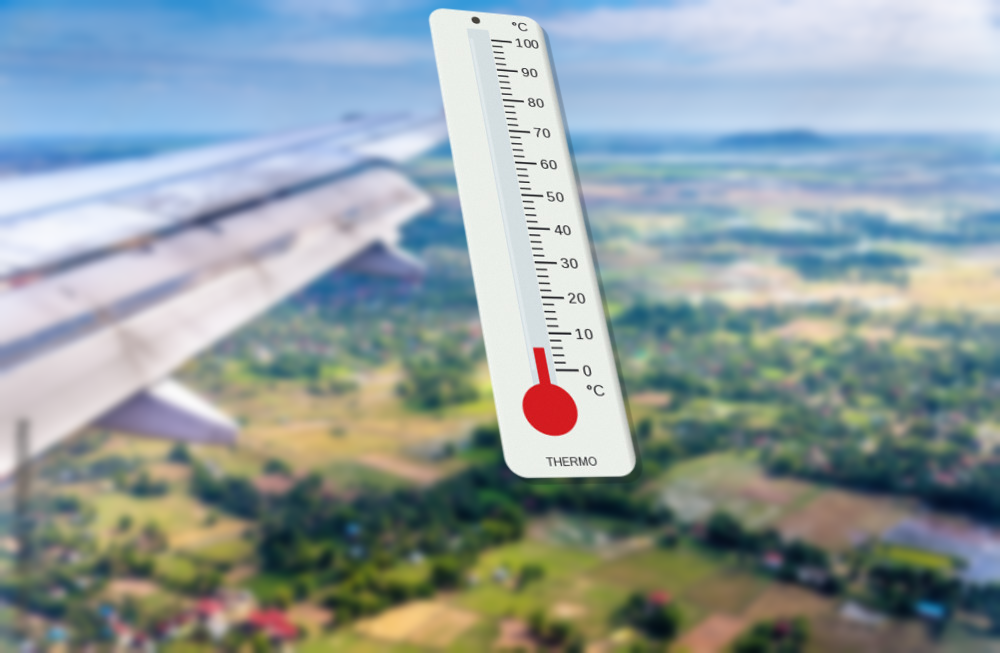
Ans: 6
